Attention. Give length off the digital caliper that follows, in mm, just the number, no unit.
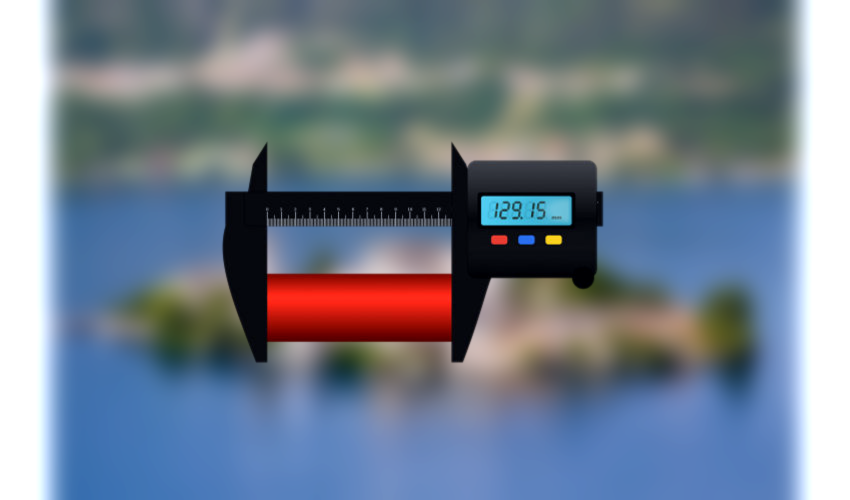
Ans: 129.15
